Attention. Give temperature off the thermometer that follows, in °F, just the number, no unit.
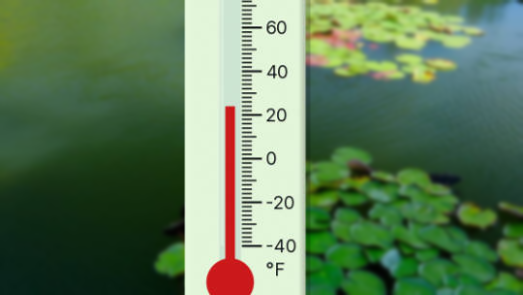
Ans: 24
